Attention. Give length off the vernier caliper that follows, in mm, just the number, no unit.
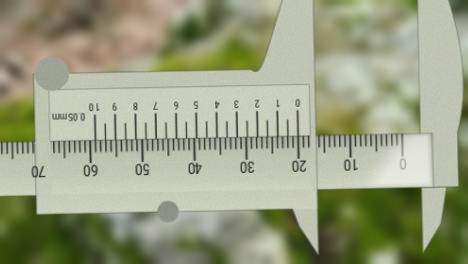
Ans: 20.0
